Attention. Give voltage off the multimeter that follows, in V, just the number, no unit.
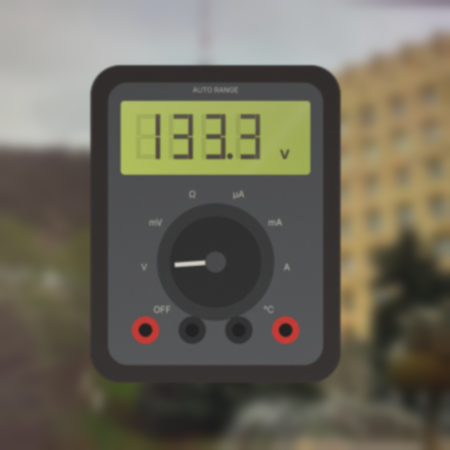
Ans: 133.3
